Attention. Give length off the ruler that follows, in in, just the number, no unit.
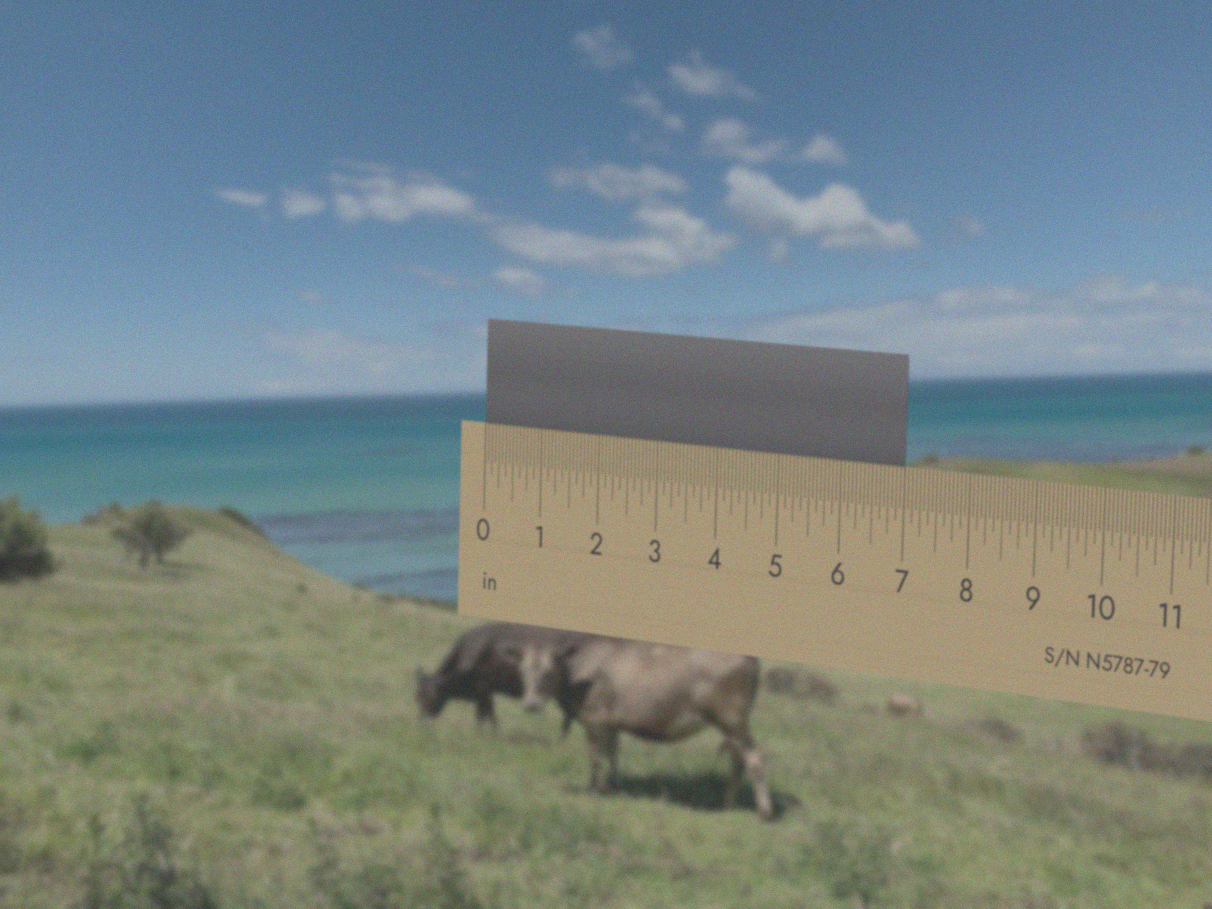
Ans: 7
